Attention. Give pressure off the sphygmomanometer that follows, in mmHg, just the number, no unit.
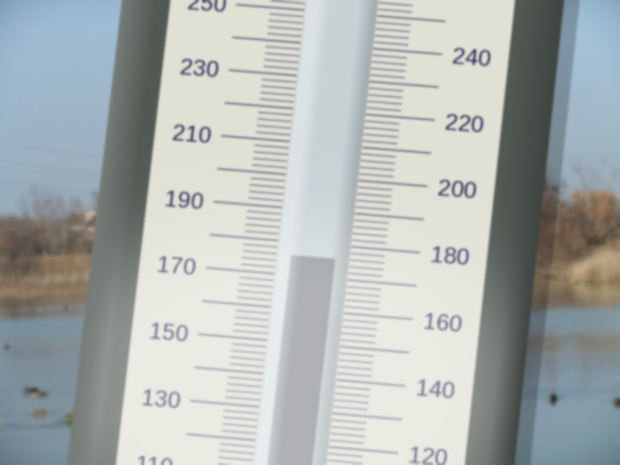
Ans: 176
